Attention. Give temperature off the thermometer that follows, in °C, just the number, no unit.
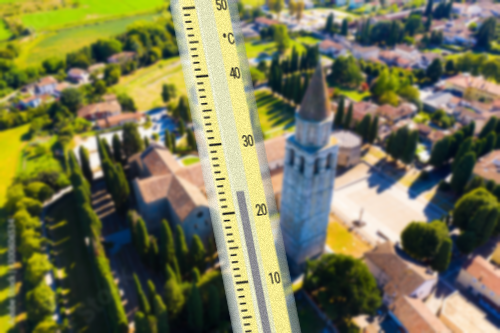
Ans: 23
